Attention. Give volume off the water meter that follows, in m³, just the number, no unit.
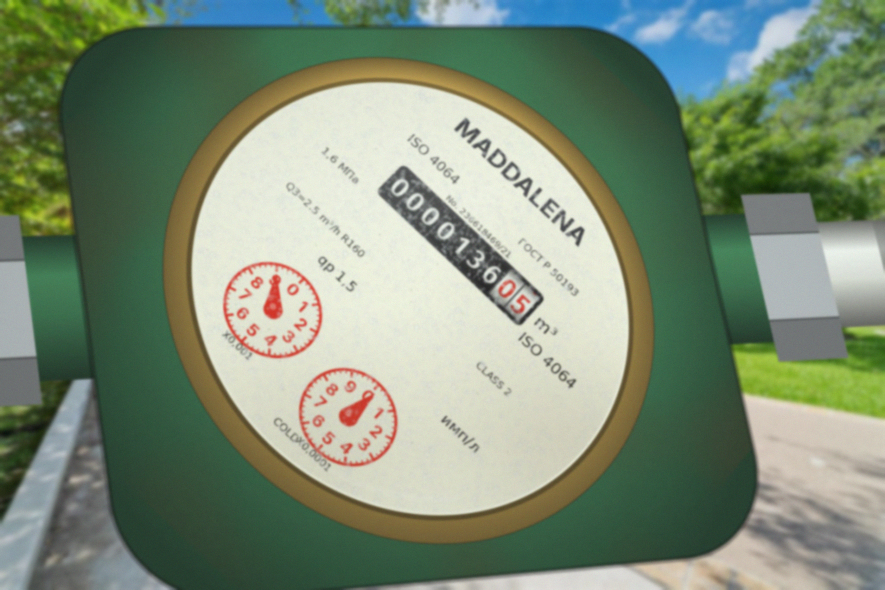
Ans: 136.0490
